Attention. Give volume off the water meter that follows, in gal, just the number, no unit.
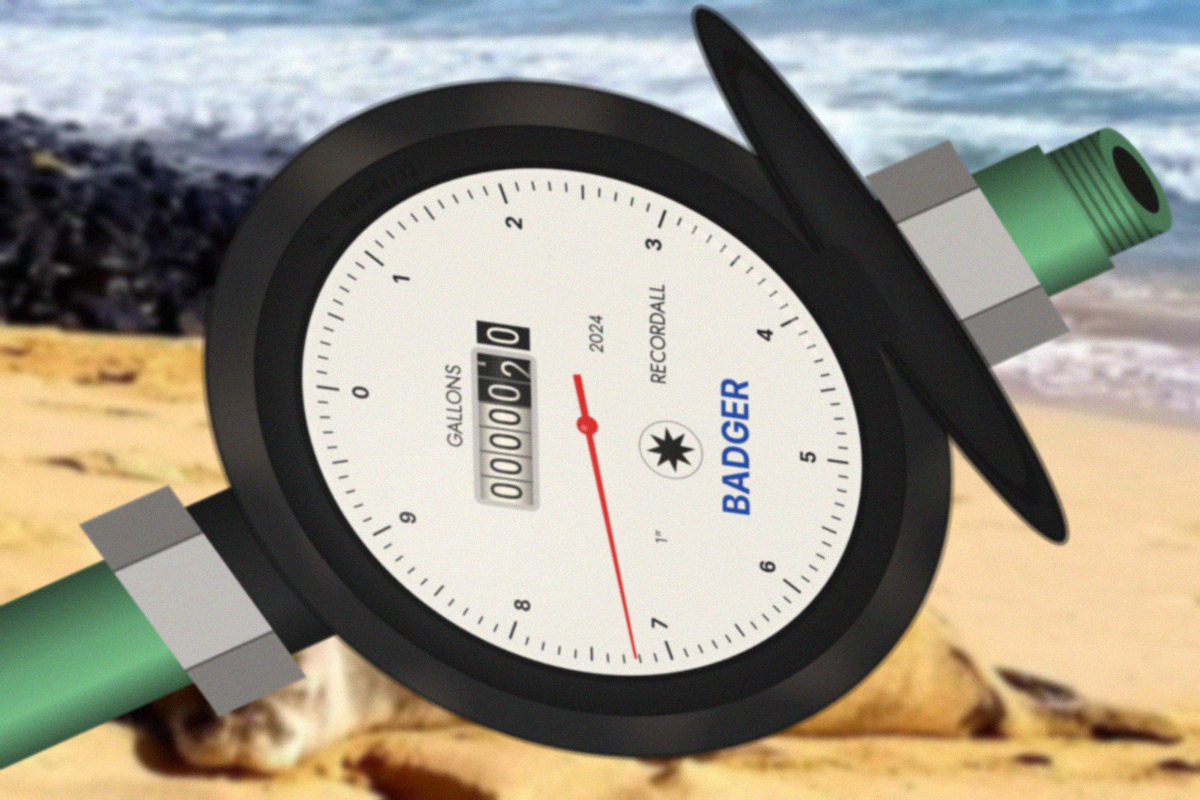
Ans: 17.2
